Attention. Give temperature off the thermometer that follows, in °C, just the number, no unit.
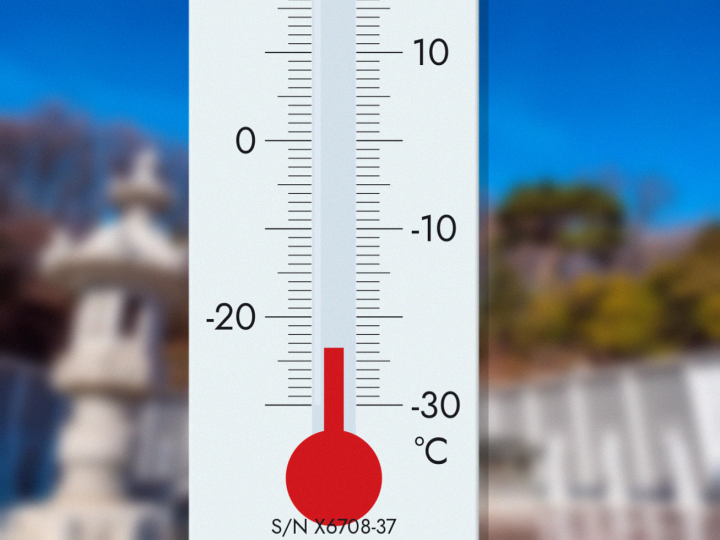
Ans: -23.5
